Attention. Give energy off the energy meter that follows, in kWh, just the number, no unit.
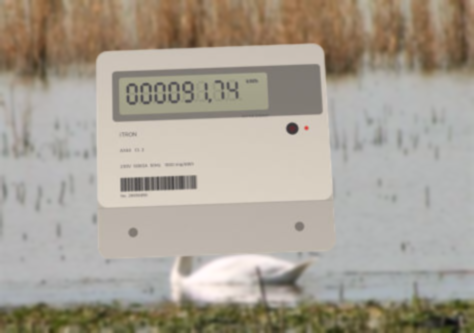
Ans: 91.74
